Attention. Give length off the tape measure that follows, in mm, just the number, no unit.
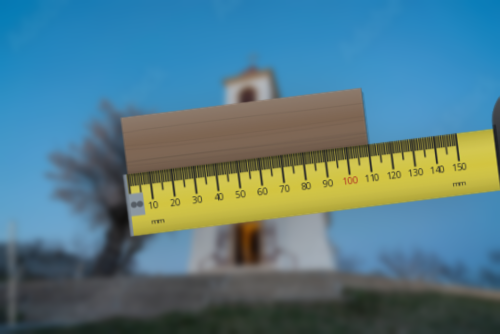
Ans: 110
